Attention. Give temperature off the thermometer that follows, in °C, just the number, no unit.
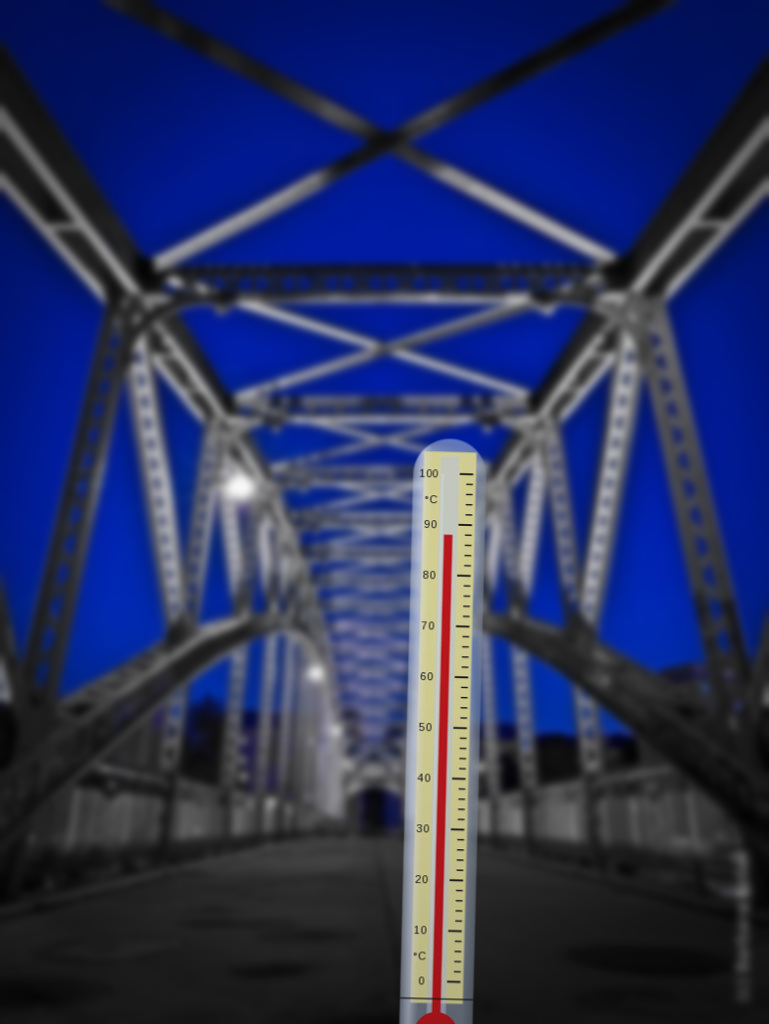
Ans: 88
